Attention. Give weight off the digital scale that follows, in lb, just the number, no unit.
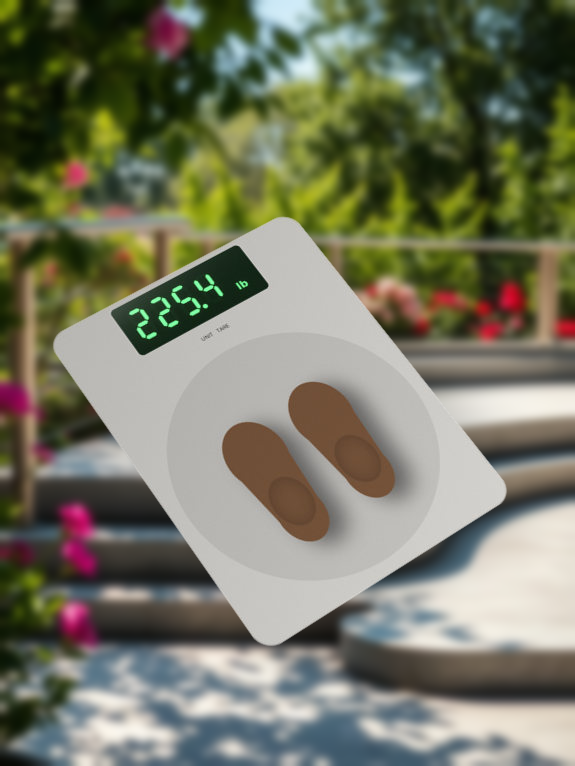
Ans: 225.4
